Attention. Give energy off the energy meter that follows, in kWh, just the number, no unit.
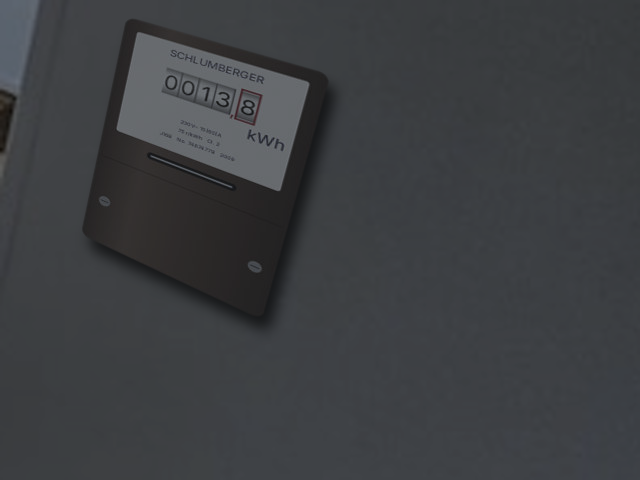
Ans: 13.8
